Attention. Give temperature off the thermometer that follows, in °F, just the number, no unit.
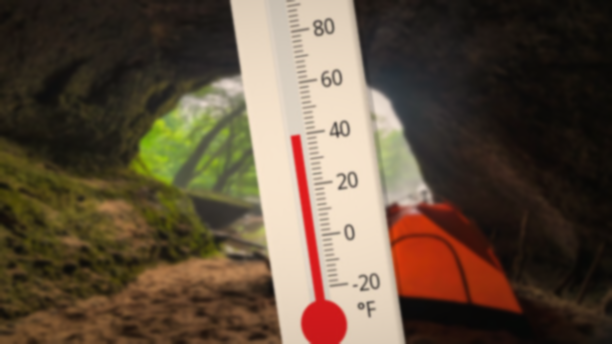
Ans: 40
